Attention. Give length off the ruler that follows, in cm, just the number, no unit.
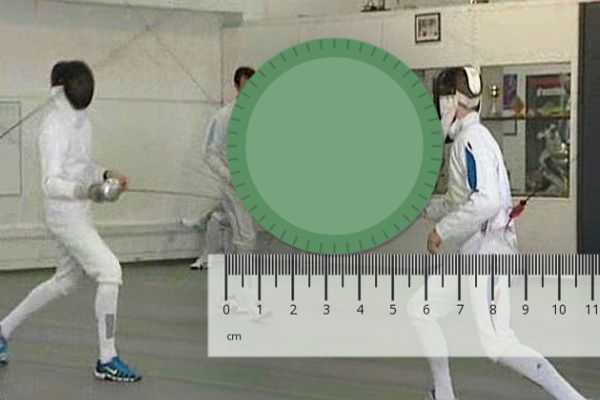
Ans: 6.5
